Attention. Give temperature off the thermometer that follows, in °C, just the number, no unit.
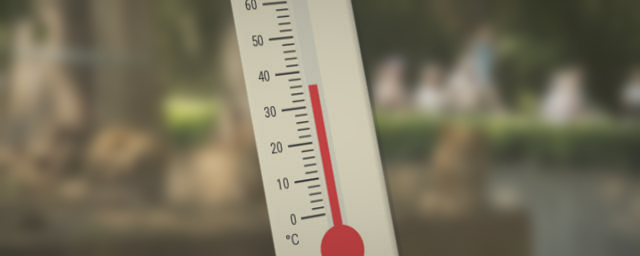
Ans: 36
